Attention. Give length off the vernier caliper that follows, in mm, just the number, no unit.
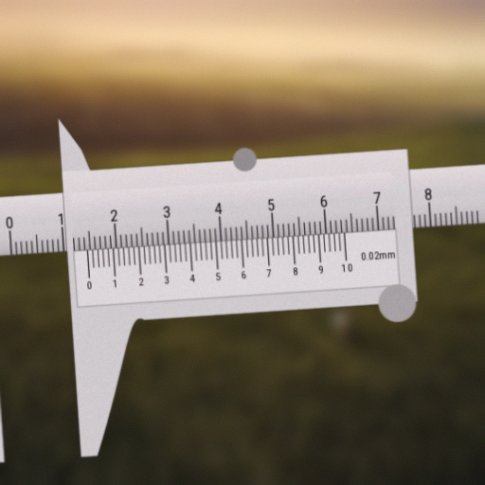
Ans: 14.5
